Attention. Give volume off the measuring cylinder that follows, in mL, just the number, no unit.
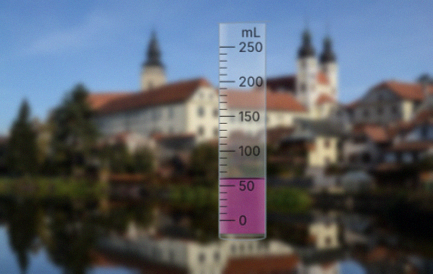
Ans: 60
